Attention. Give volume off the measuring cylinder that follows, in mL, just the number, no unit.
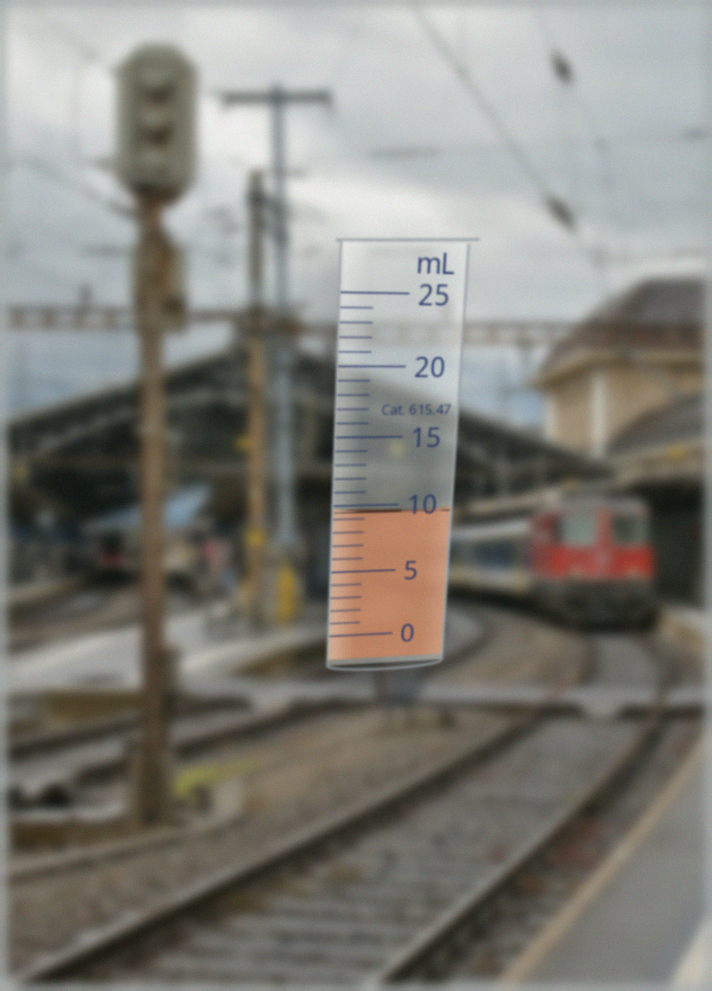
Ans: 9.5
